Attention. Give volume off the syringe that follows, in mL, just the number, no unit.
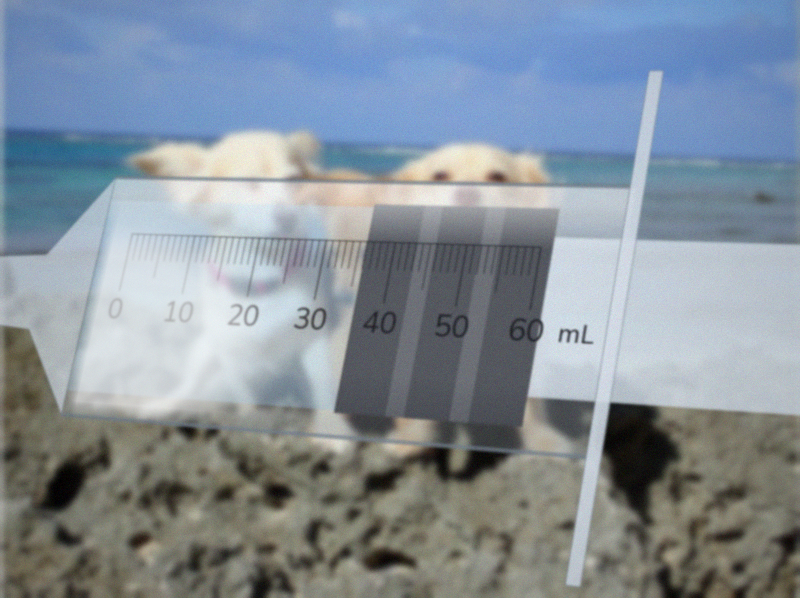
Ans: 36
